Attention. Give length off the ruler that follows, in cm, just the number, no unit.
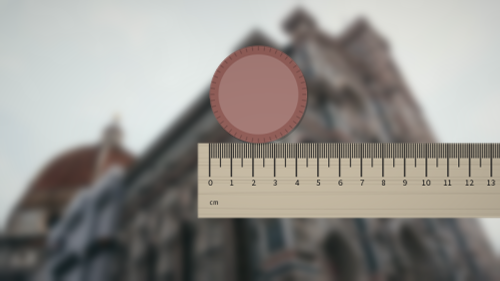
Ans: 4.5
